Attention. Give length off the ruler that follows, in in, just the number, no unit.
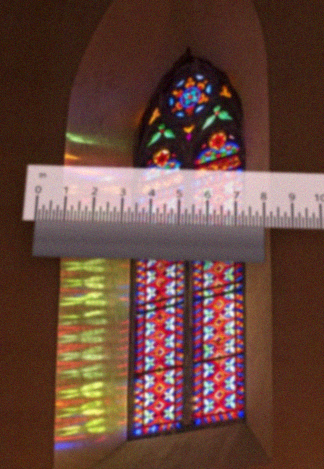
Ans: 8
